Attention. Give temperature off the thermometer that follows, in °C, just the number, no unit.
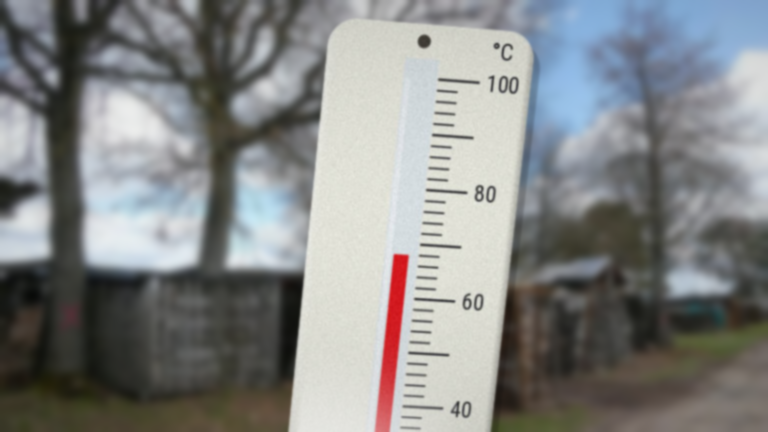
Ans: 68
